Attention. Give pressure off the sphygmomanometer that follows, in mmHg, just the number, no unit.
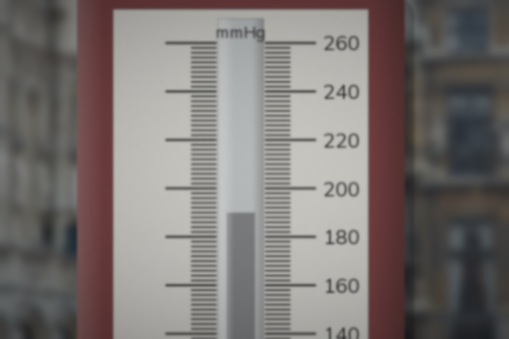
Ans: 190
